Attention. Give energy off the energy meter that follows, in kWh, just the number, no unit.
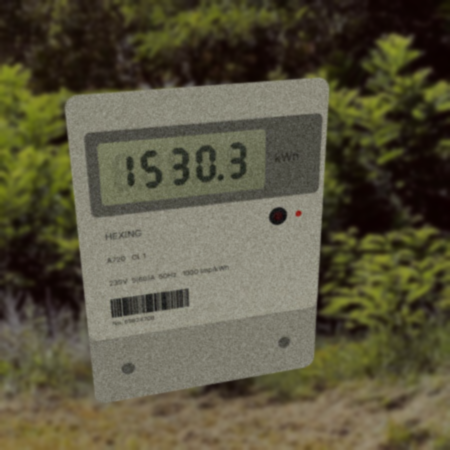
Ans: 1530.3
